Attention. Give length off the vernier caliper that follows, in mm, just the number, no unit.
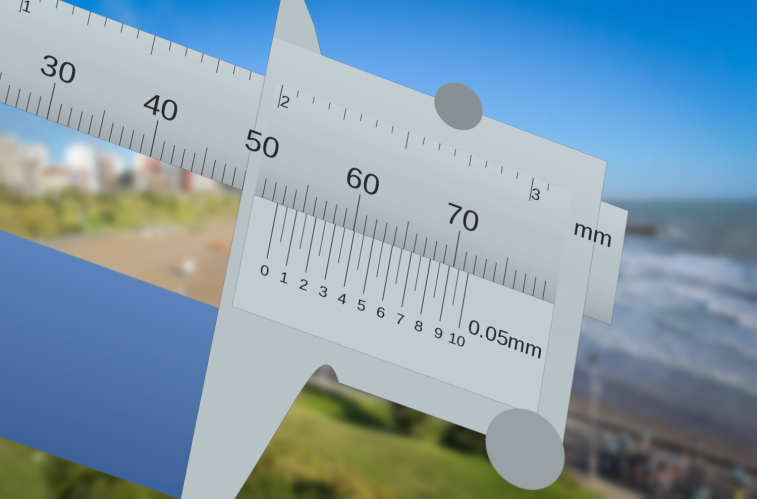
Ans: 52.5
